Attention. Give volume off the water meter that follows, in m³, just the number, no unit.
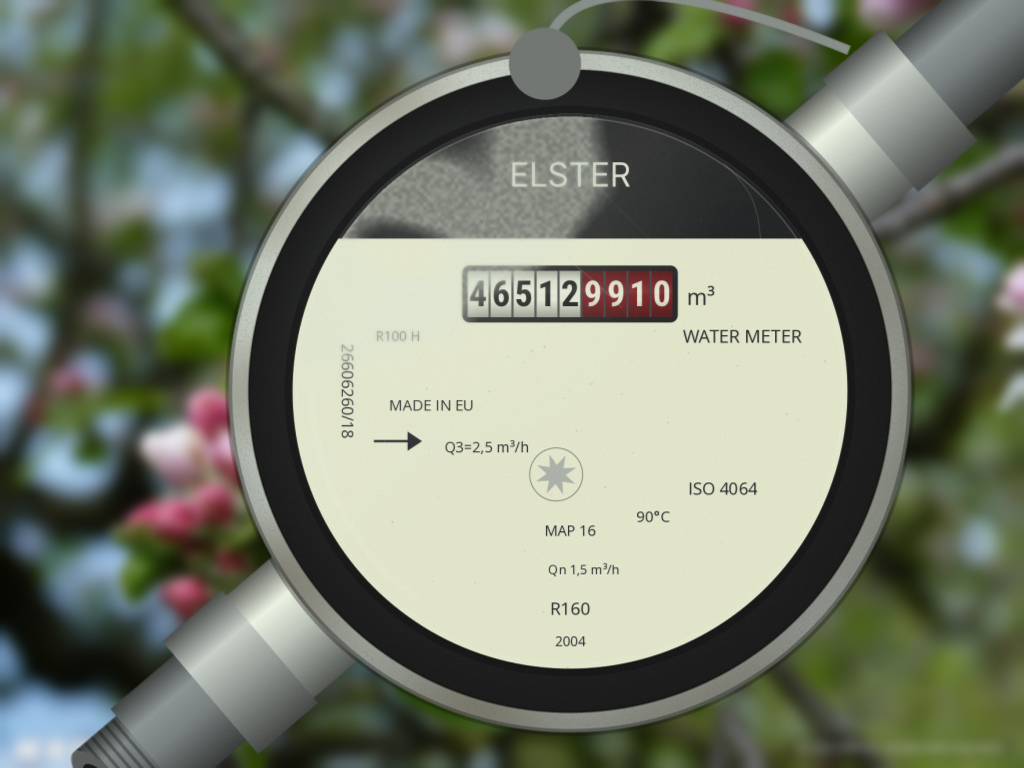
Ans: 46512.9910
